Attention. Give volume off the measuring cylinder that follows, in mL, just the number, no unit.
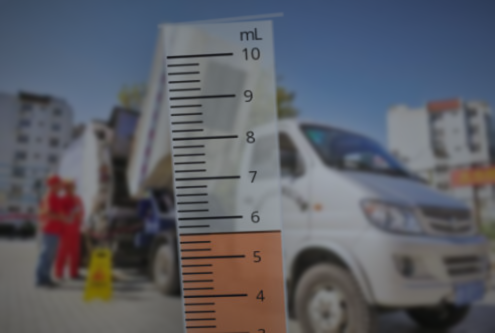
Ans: 5.6
